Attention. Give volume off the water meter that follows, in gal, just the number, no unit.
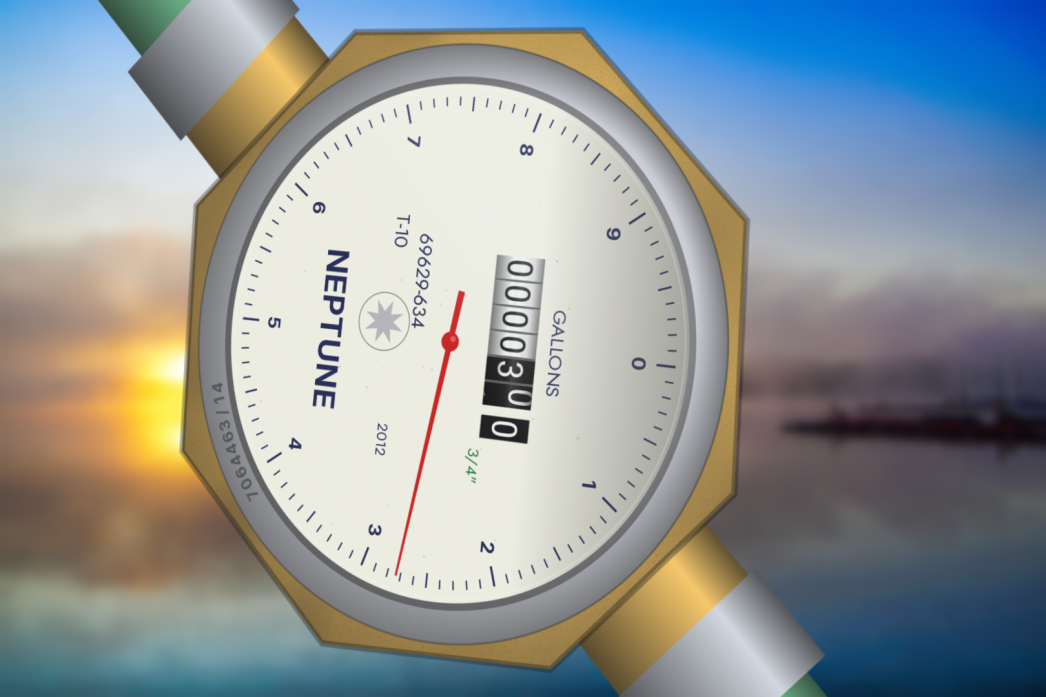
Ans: 302.7
